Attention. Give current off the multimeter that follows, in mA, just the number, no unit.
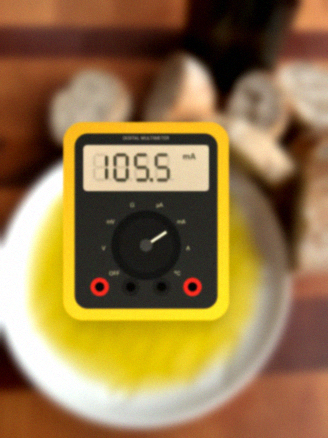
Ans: 105.5
